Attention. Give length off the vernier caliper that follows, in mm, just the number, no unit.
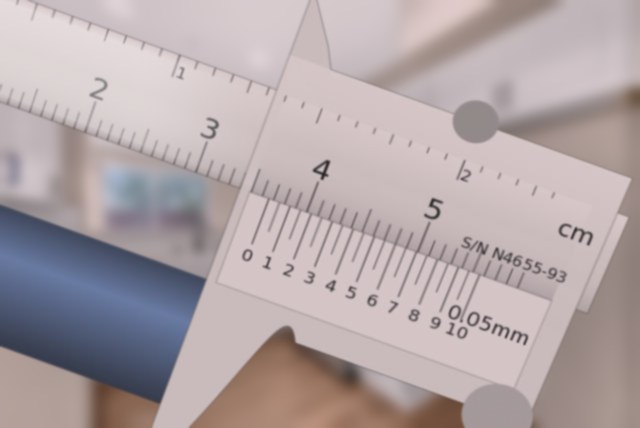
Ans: 36.6
